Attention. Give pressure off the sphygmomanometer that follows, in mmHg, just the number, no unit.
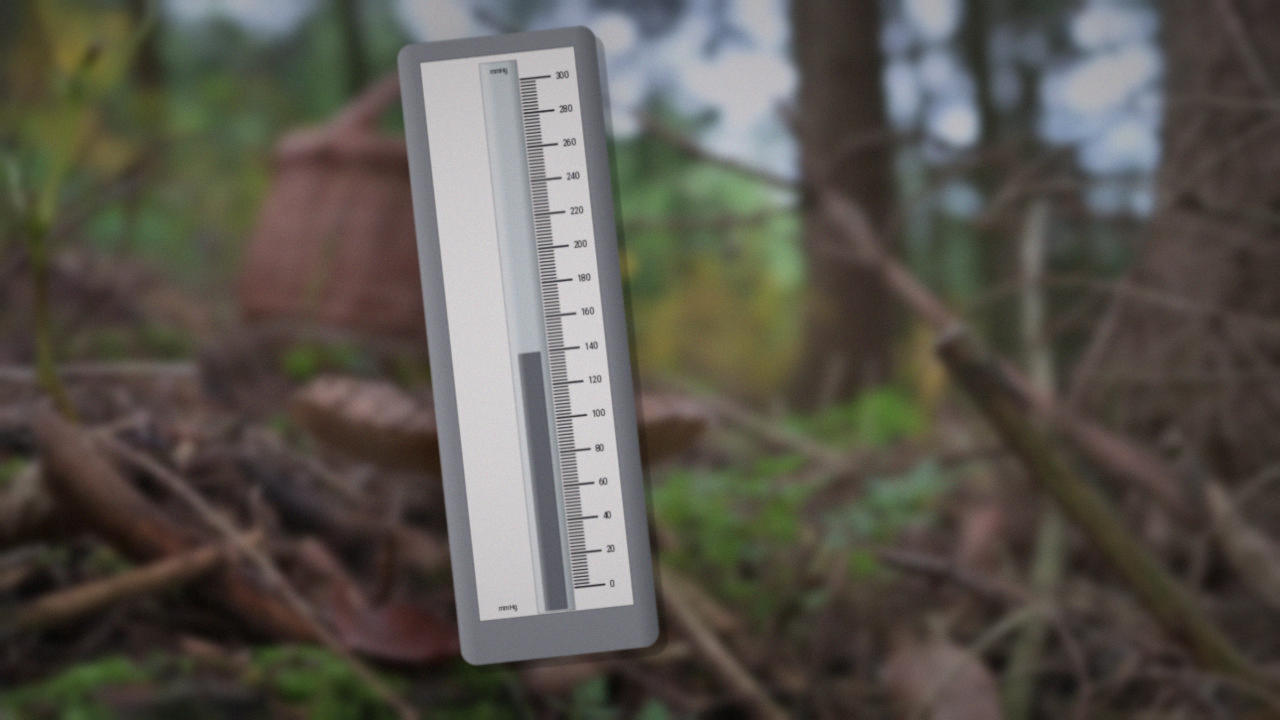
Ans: 140
